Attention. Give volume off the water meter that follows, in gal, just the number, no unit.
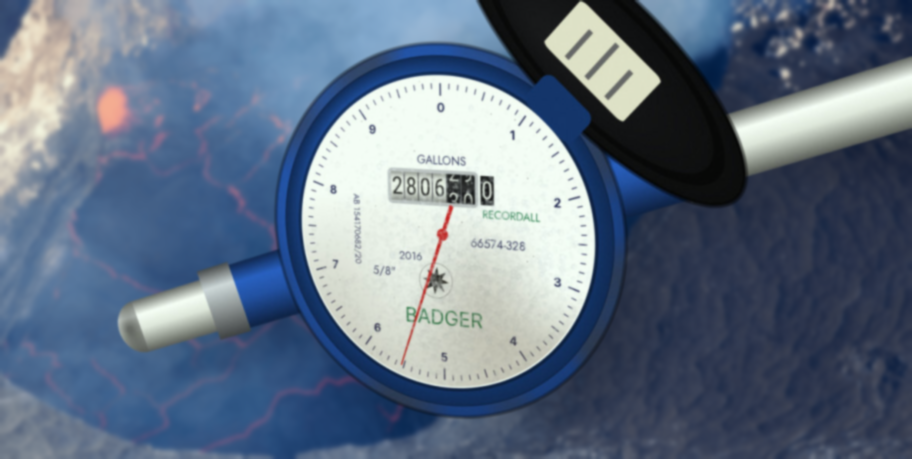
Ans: 2806295.5
